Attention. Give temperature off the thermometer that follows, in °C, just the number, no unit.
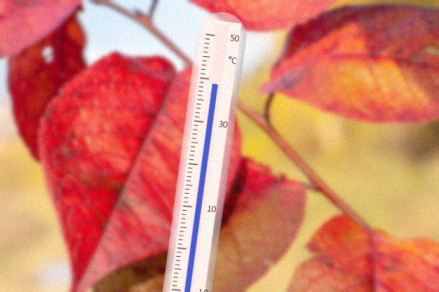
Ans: 39
